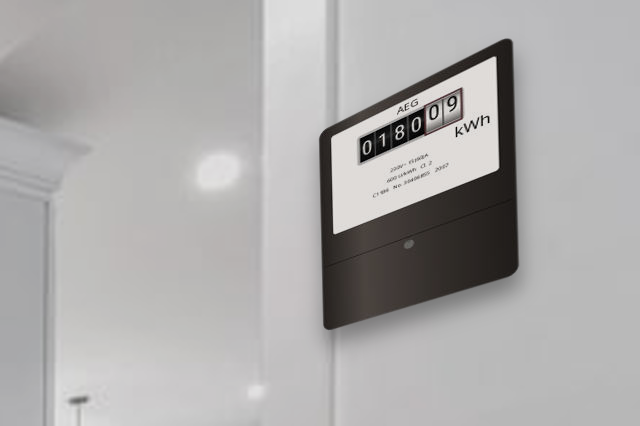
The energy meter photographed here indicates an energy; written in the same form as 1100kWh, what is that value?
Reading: 180.09kWh
